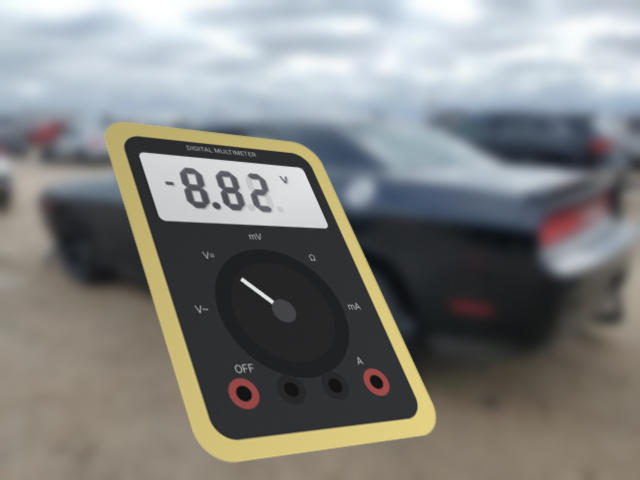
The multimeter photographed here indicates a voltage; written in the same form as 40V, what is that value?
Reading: -8.82V
